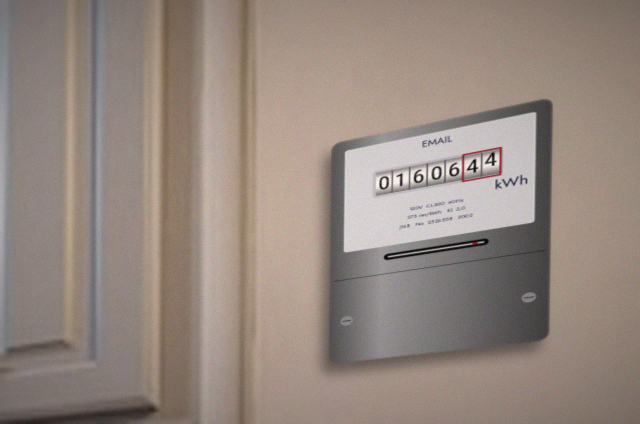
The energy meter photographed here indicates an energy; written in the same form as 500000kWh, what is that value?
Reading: 1606.44kWh
